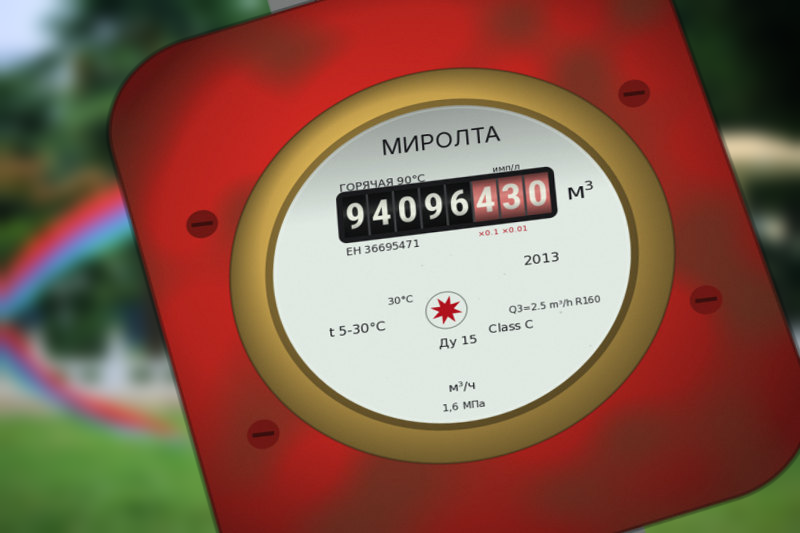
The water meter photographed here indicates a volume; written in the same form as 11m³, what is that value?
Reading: 94096.430m³
